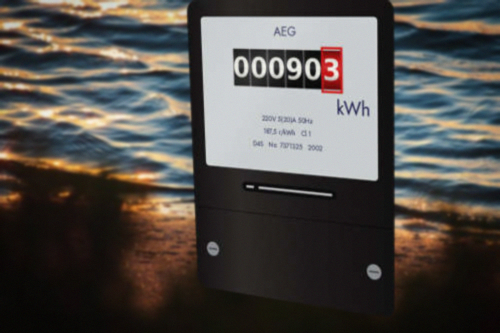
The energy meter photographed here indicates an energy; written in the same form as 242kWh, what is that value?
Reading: 90.3kWh
